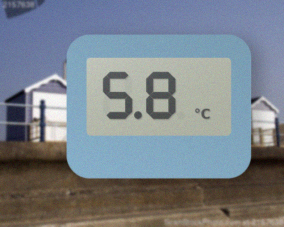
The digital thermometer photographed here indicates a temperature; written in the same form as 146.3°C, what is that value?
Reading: 5.8°C
